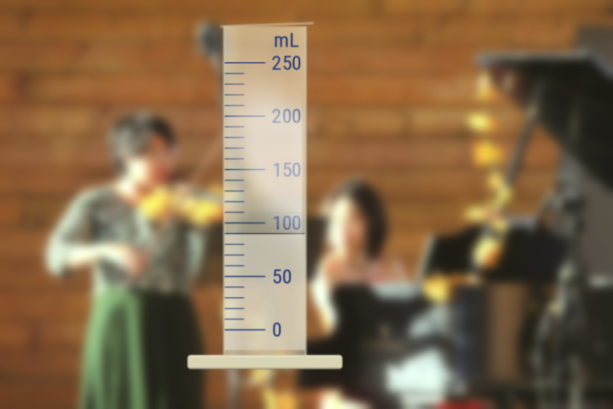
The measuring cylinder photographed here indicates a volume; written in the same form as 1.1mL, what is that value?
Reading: 90mL
